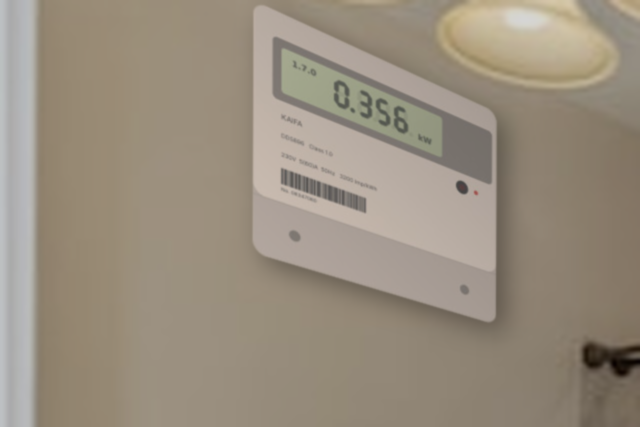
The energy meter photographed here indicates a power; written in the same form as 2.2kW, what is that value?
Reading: 0.356kW
